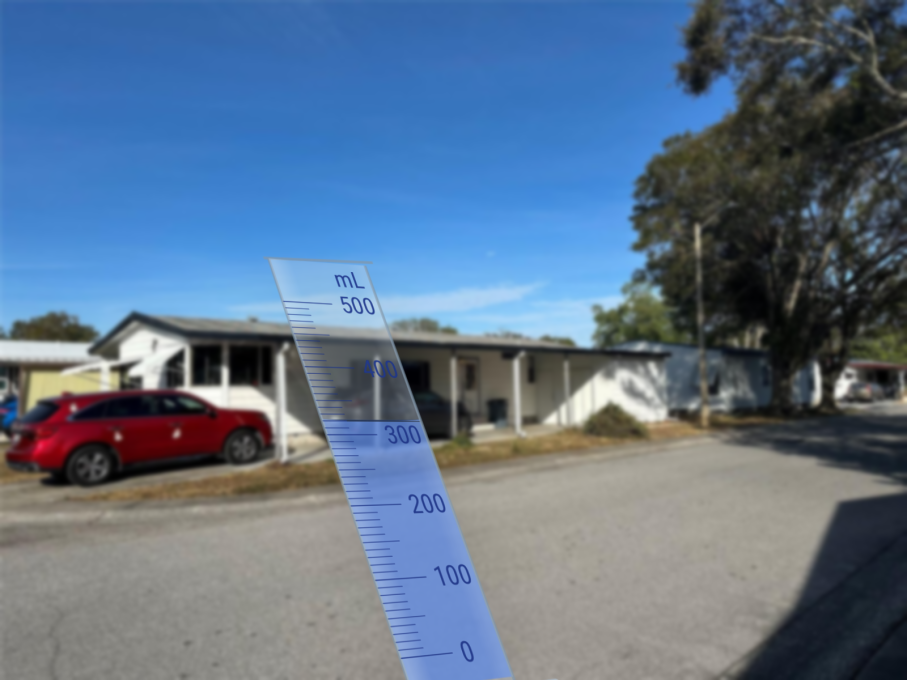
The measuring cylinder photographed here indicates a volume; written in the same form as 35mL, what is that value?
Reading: 320mL
